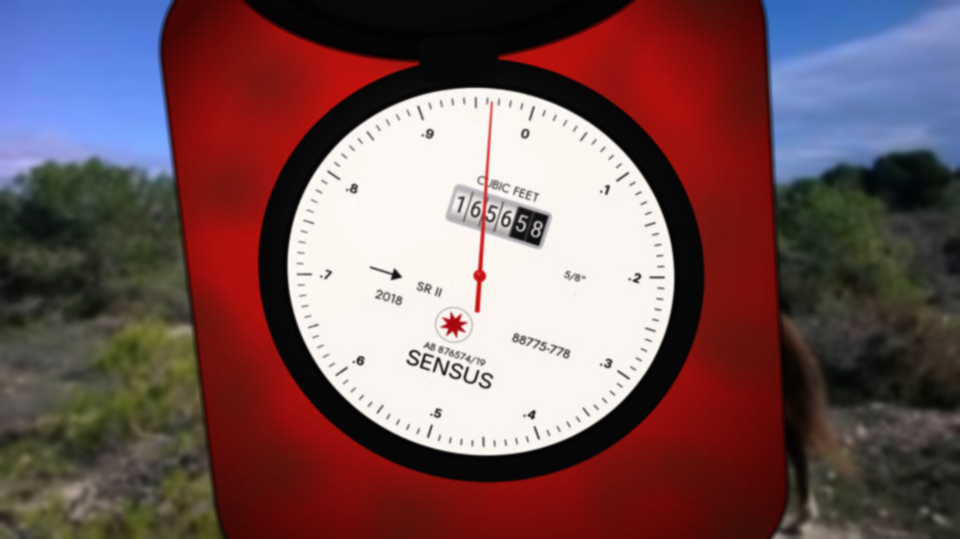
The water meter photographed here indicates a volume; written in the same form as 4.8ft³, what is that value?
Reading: 165657.96ft³
